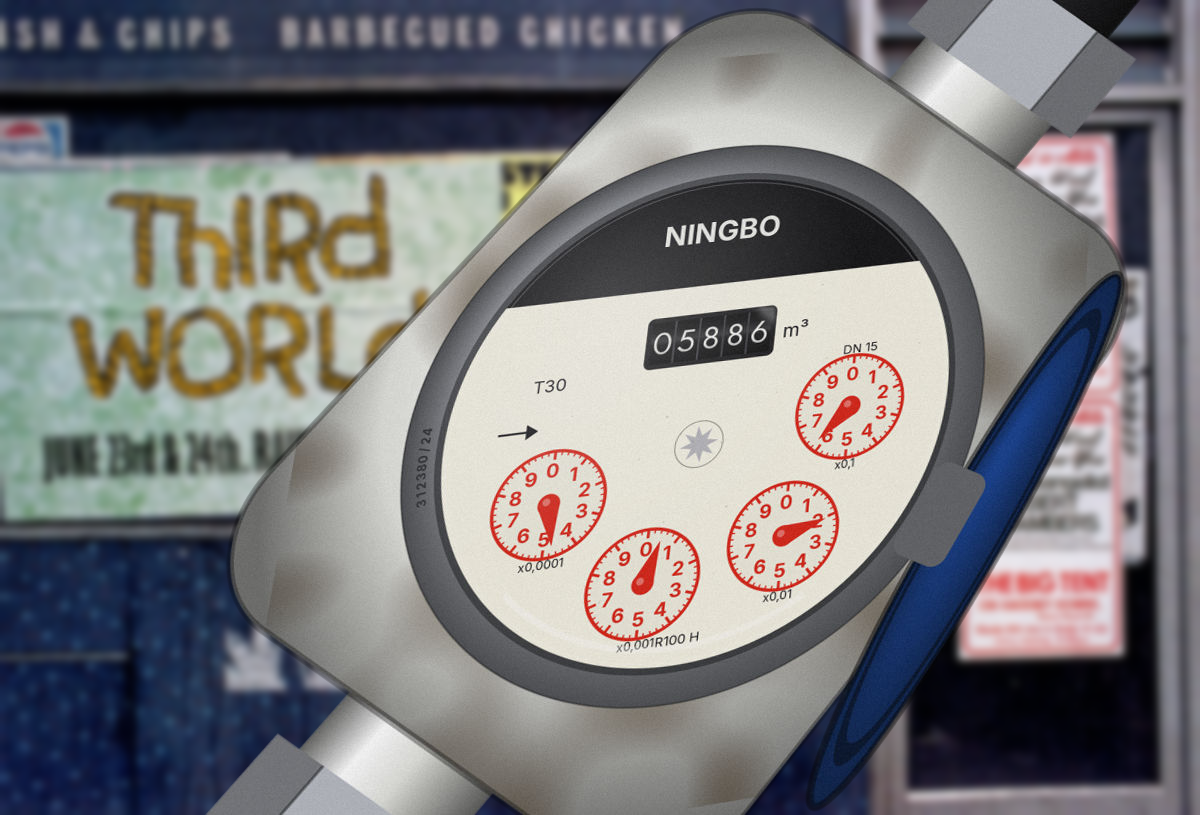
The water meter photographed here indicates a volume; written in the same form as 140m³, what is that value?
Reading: 5886.6204m³
